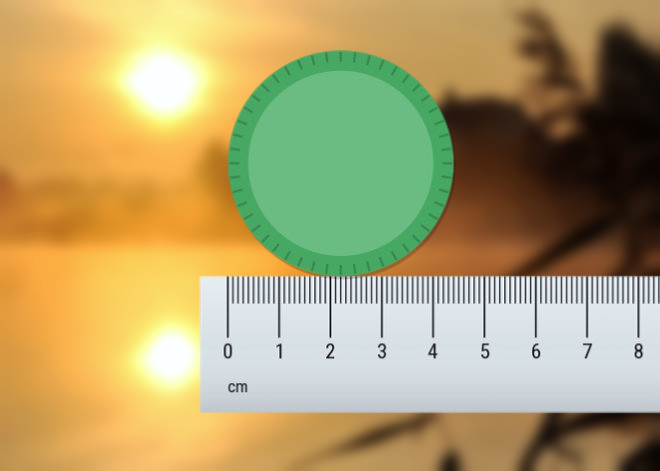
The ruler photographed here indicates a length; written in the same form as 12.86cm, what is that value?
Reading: 4.4cm
